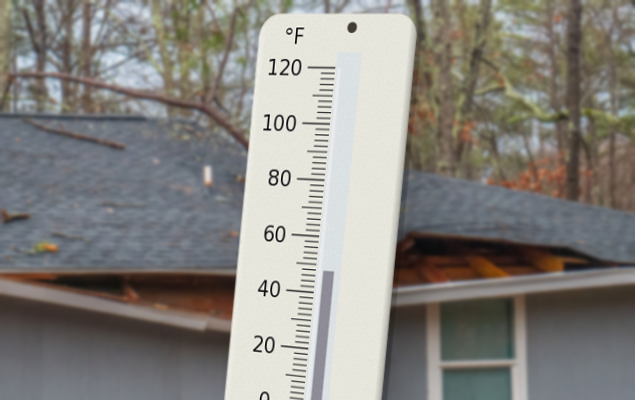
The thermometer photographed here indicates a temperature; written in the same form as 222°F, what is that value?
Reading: 48°F
